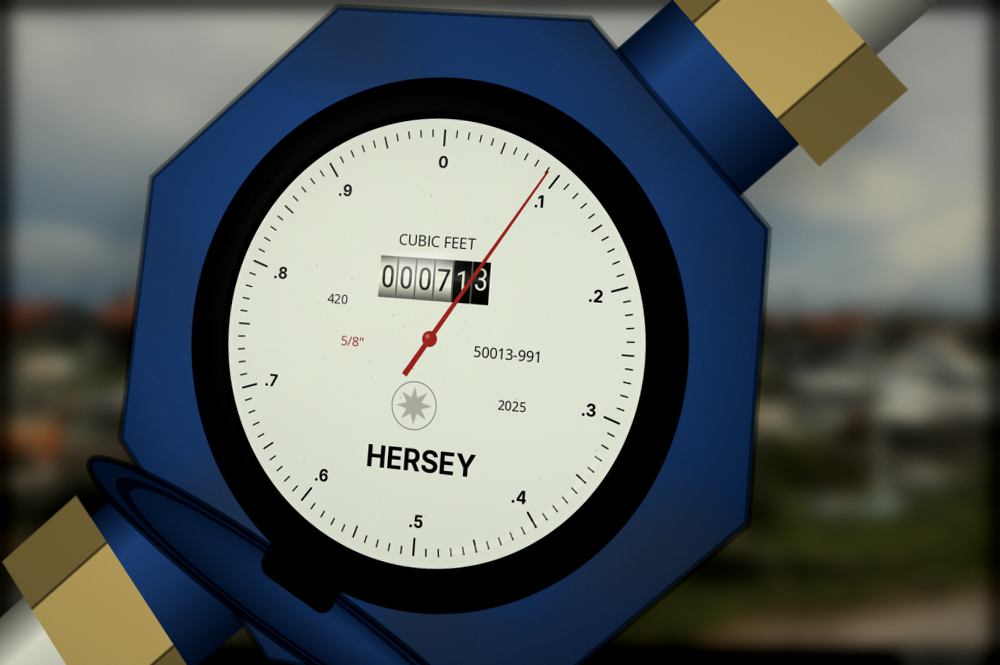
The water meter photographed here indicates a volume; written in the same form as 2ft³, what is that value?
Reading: 713.09ft³
